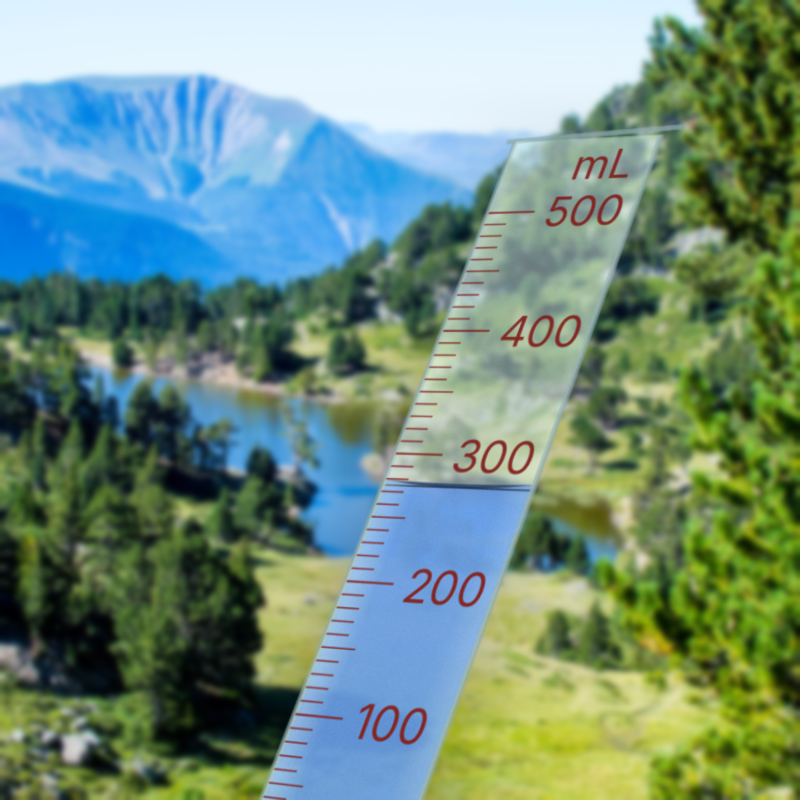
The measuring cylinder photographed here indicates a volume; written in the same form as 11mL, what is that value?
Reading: 275mL
